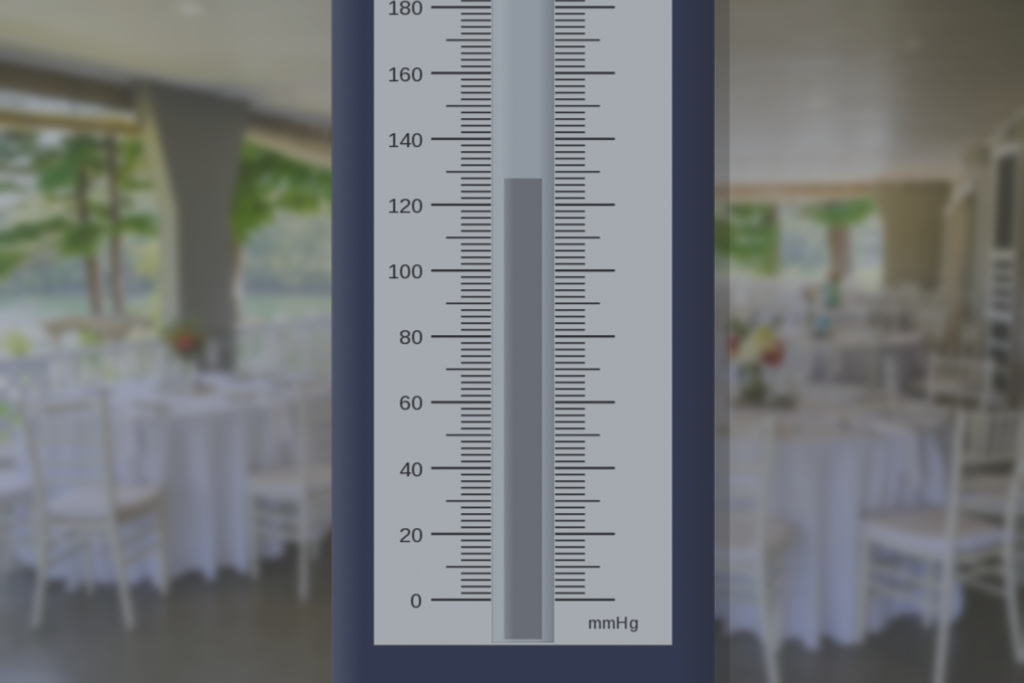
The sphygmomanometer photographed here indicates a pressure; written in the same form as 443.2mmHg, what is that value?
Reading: 128mmHg
